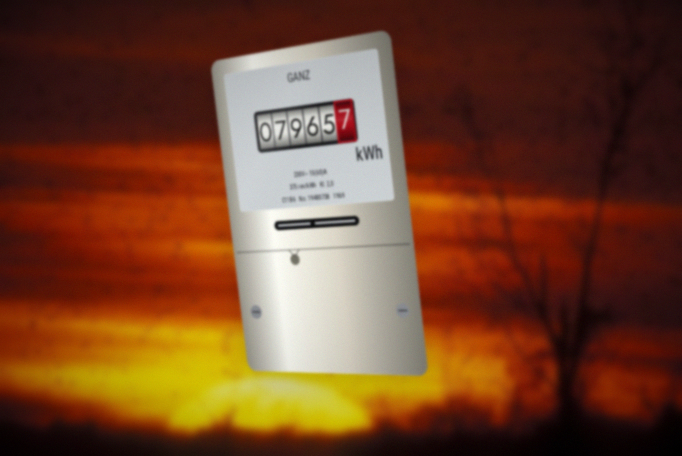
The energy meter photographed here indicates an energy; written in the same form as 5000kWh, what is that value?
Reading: 7965.7kWh
